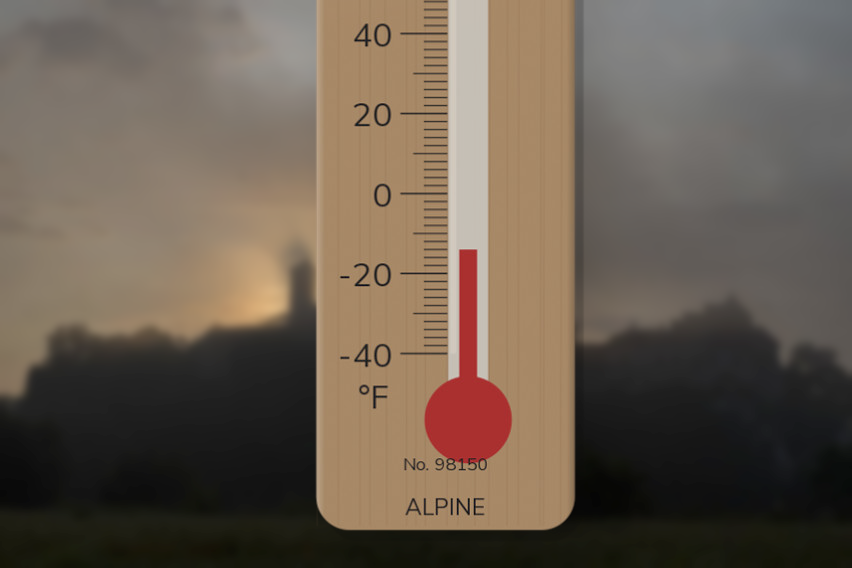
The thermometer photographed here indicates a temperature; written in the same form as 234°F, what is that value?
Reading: -14°F
